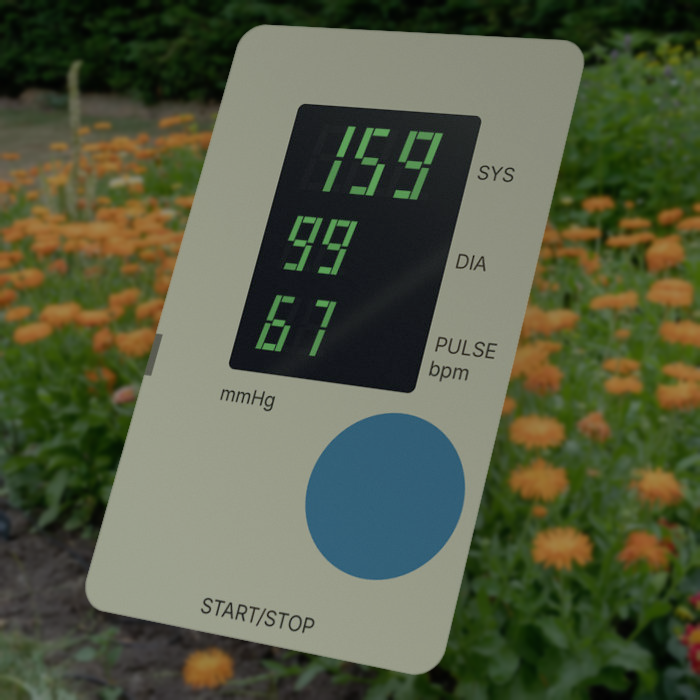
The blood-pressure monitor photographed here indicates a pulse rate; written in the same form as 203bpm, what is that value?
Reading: 67bpm
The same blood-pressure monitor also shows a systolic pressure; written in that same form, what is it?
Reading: 159mmHg
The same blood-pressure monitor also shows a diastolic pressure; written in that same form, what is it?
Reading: 99mmHg
